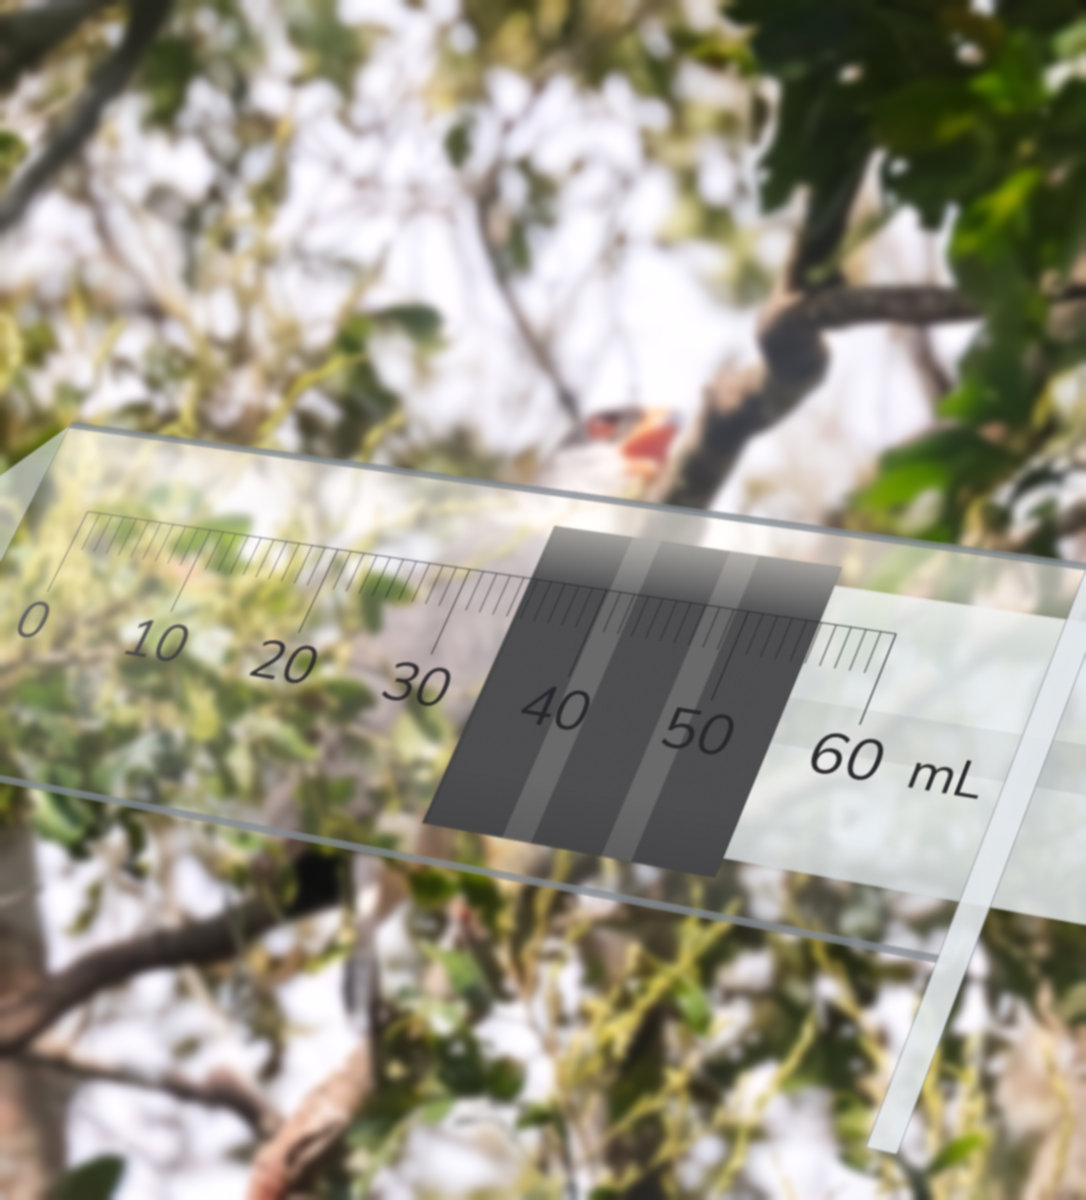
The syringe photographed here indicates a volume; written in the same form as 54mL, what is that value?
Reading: 34.5mL
